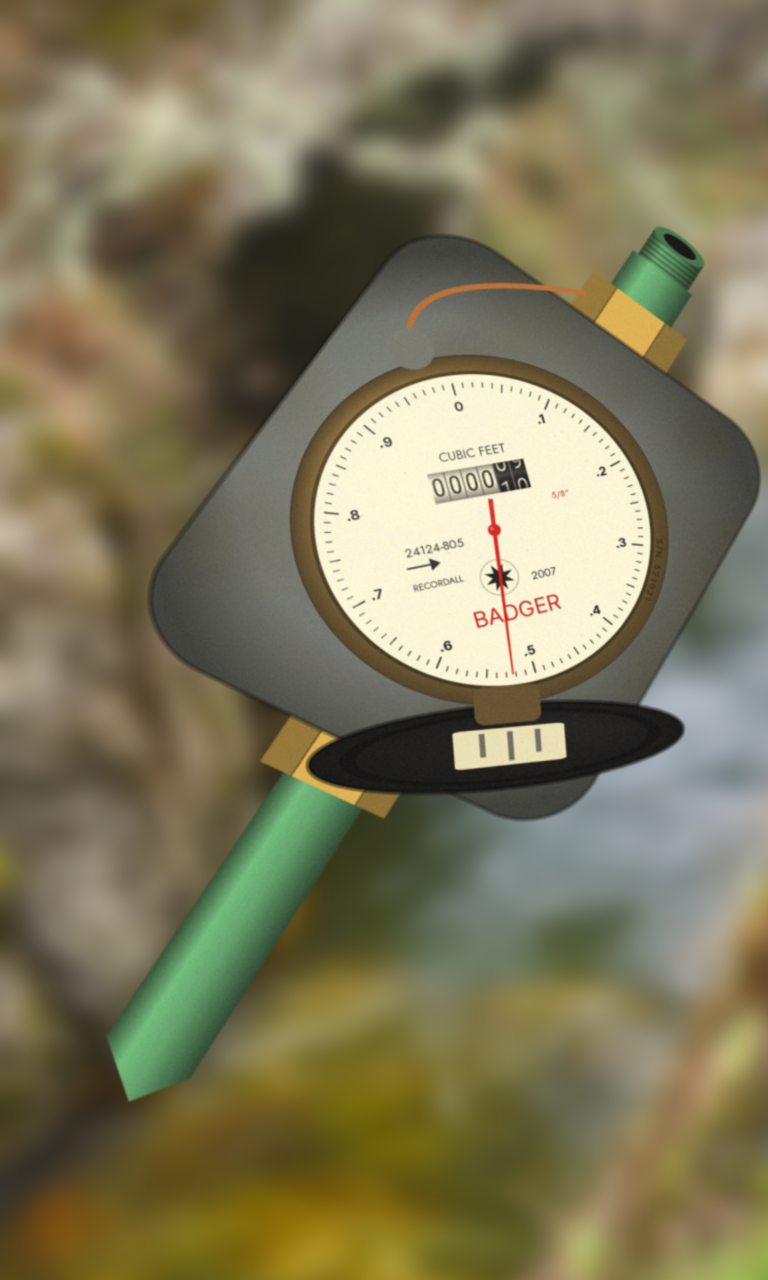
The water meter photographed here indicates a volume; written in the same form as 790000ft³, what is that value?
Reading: 9.52ft³
